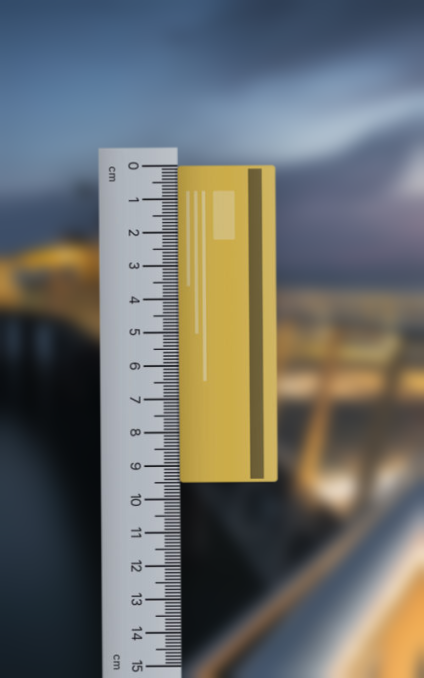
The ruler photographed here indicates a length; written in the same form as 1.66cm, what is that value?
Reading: 9.5cm
